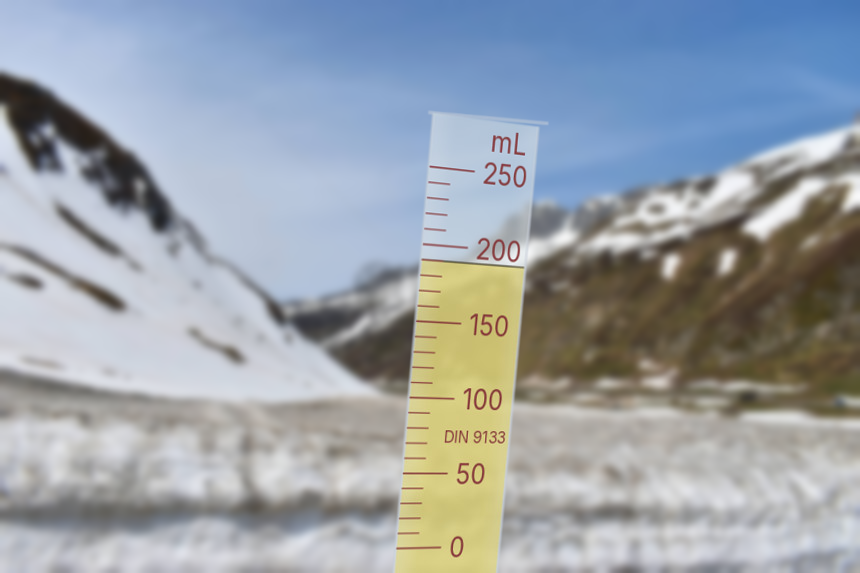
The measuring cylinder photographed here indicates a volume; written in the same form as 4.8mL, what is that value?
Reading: 190mL
